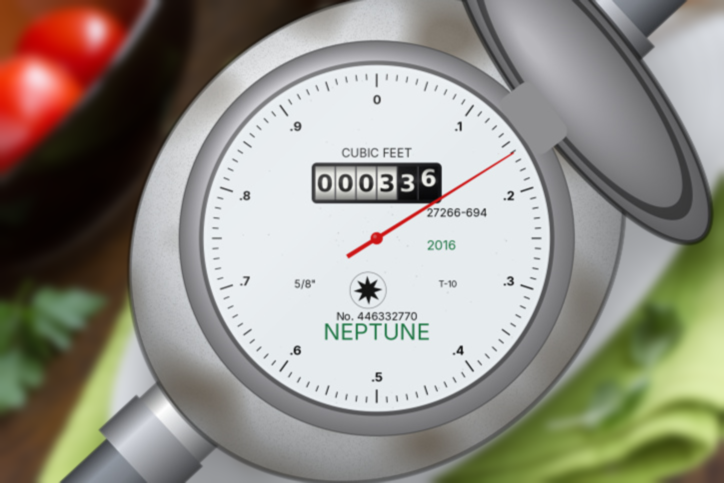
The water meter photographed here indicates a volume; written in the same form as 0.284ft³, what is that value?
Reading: 336.16ft³
